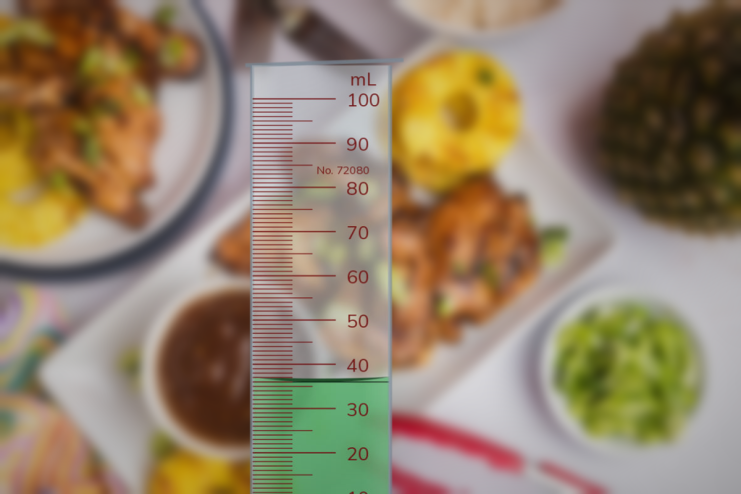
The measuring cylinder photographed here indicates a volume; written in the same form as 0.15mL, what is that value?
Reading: 36mL
